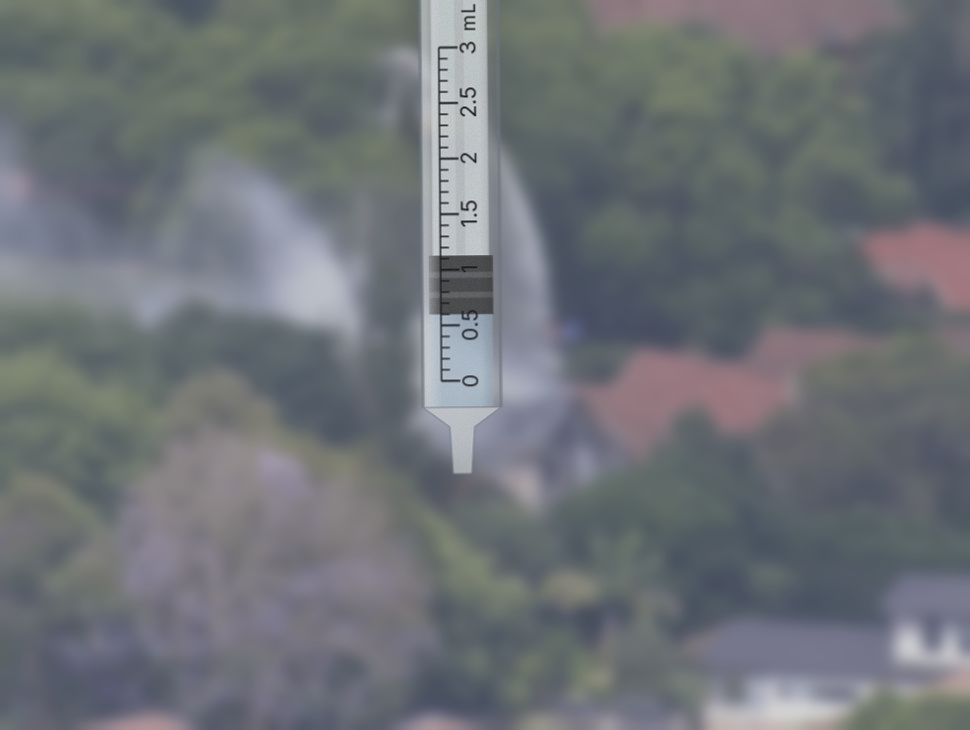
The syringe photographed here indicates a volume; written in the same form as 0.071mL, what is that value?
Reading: 0.6mL
